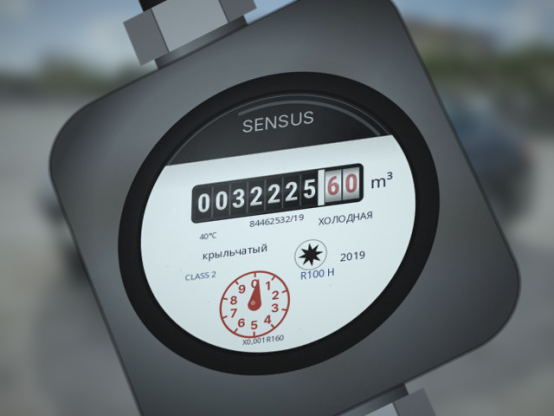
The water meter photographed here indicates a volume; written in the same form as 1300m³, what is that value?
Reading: 32225.600m³
